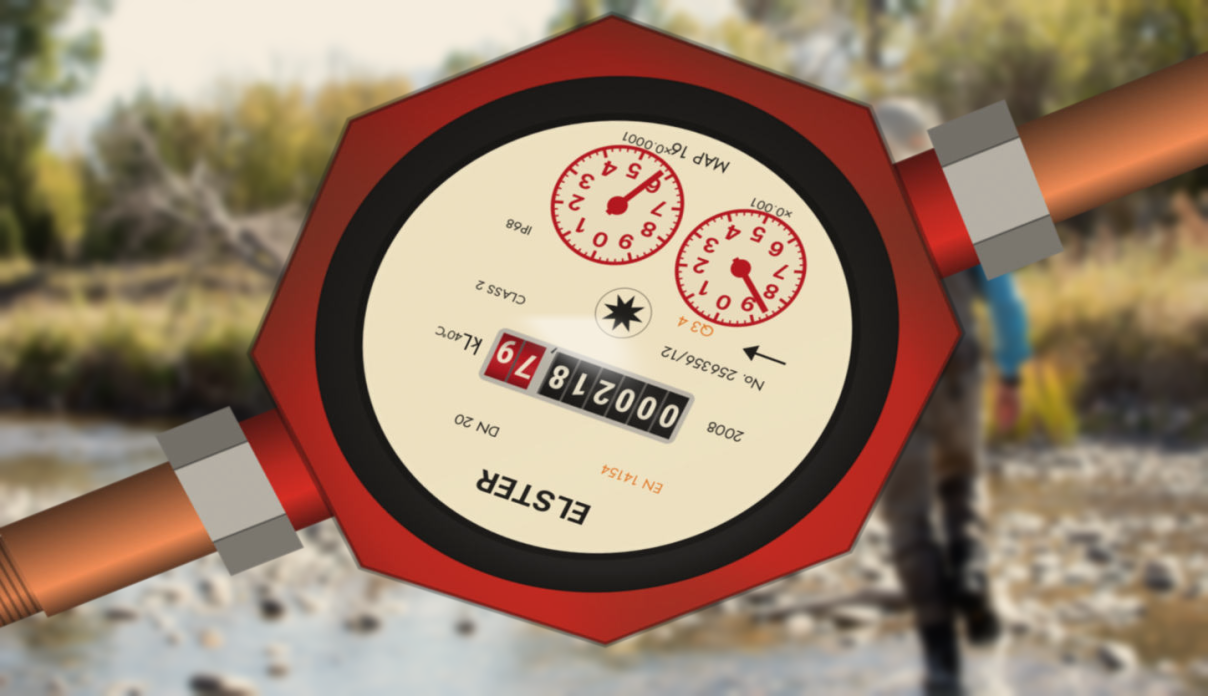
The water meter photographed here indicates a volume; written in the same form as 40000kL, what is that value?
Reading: 218.7885kL
